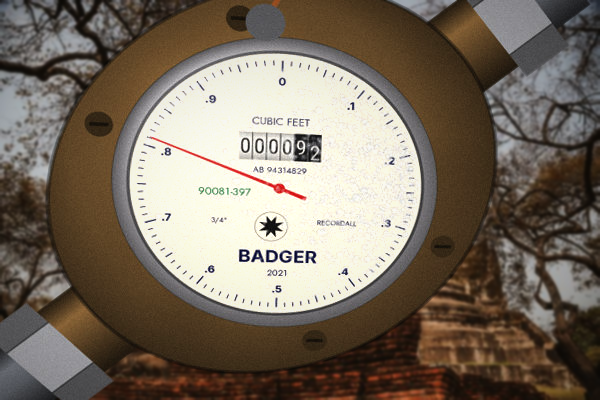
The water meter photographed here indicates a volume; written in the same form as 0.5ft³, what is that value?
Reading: 91.81ft³
